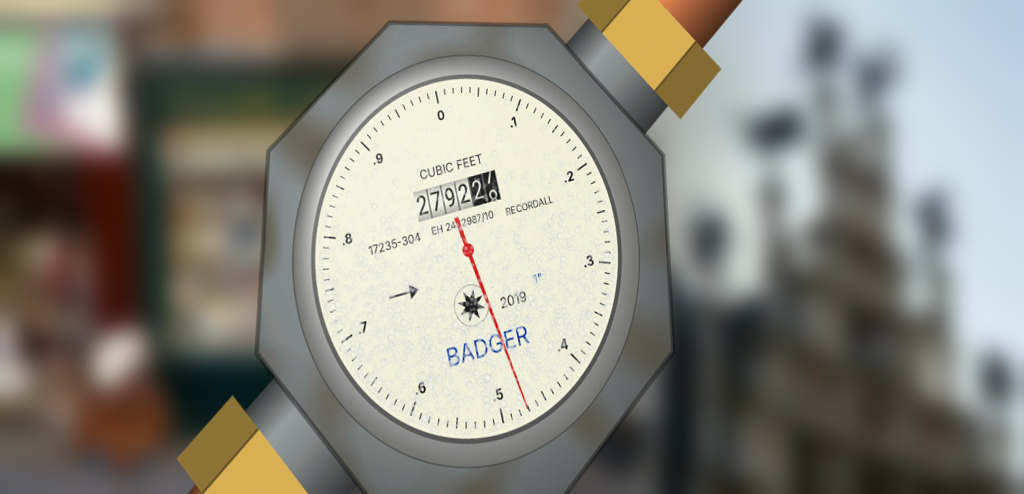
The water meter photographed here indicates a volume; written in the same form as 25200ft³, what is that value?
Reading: 279227.47ft³
